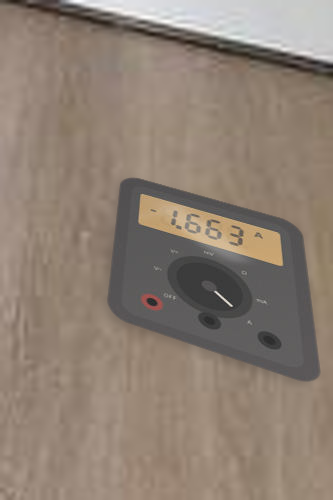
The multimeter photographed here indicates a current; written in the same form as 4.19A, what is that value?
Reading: -1.663A
